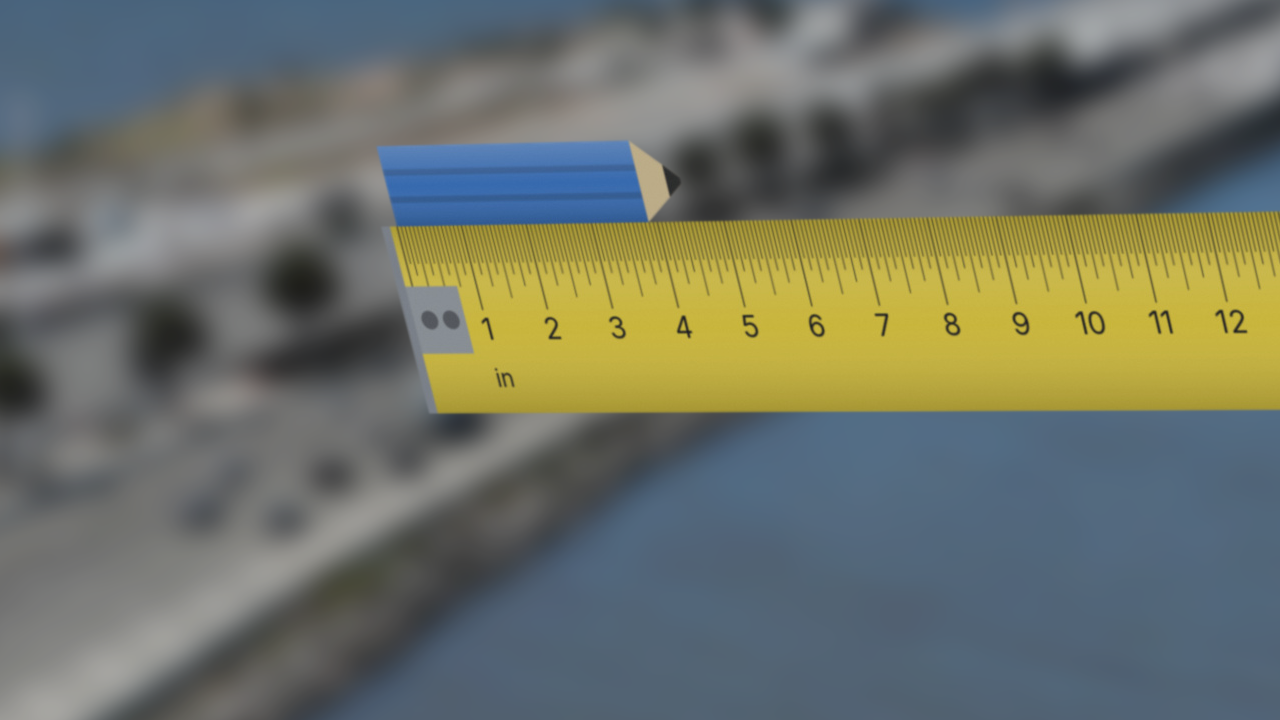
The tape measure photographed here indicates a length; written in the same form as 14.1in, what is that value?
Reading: 4.5in
